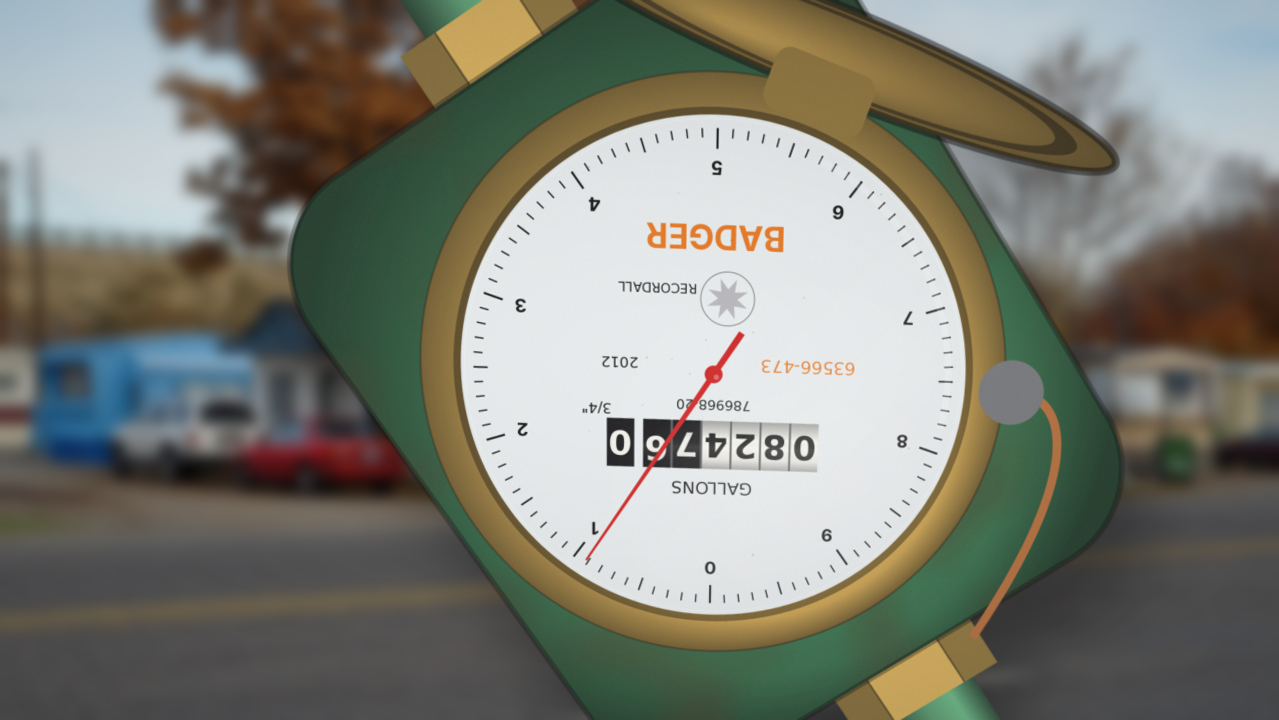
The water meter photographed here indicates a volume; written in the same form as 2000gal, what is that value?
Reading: 824760.9gal
